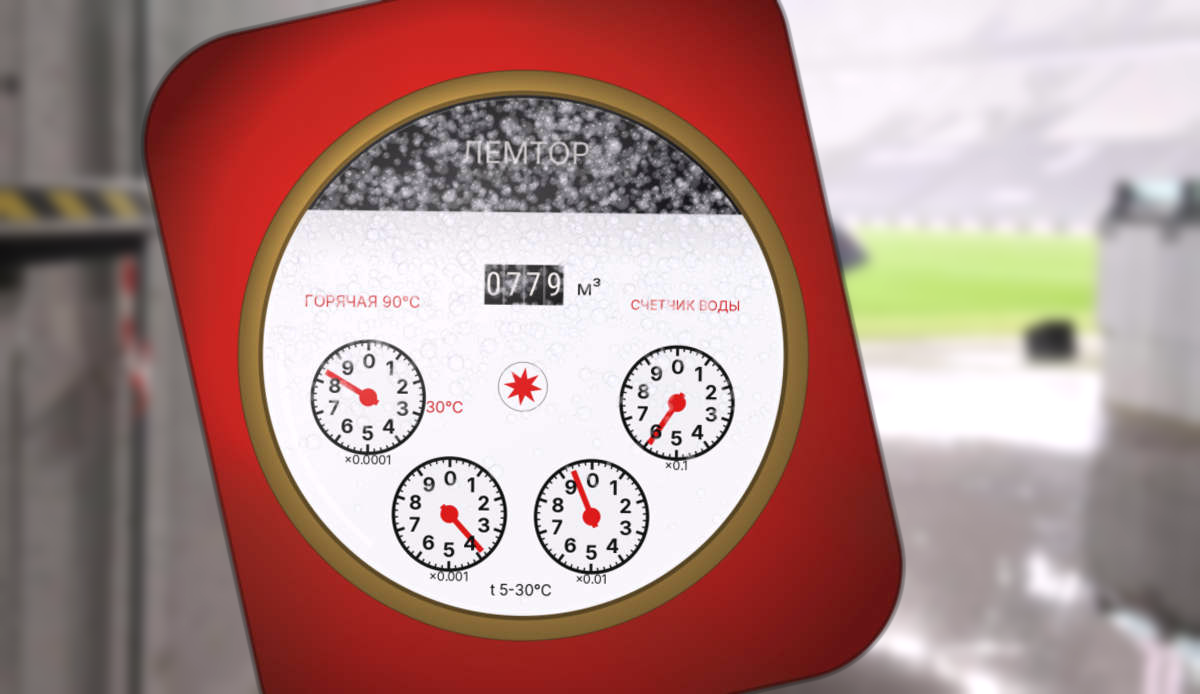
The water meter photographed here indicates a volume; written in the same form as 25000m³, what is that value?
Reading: 779.5938m³
